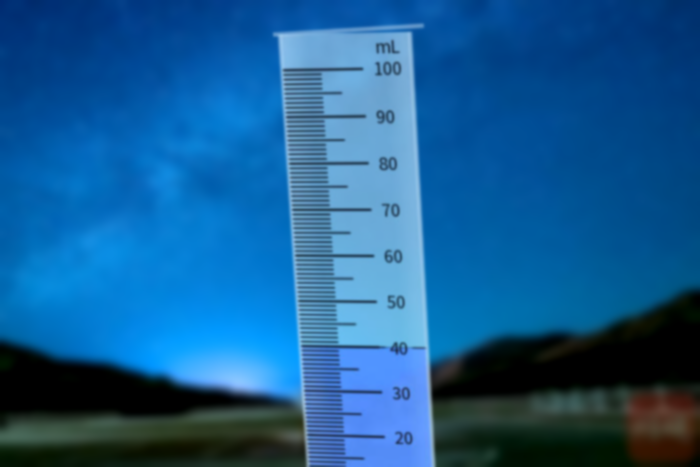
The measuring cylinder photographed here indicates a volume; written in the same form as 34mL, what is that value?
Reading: 40mL
